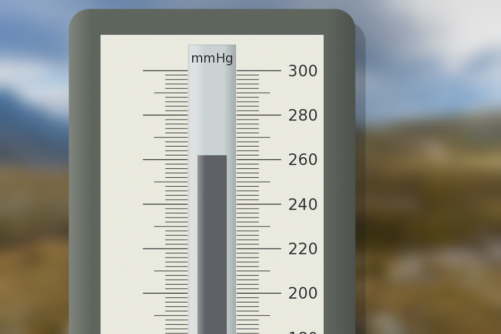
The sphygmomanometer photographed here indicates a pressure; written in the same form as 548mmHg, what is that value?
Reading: 262mmHg
